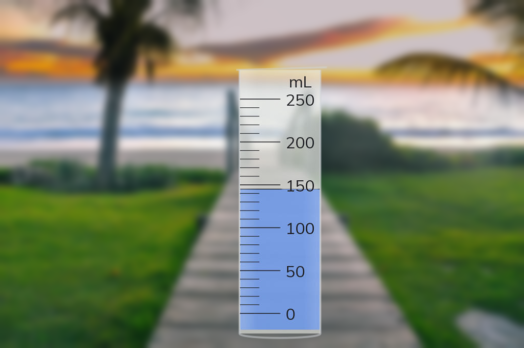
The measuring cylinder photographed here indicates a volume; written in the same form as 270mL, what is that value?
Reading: 145mL
